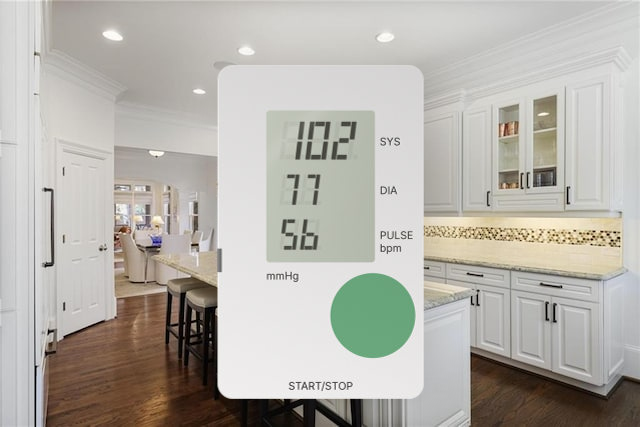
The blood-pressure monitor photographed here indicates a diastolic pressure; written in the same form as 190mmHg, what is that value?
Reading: 77mmHg
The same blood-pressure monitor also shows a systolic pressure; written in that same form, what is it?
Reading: 102mmHg
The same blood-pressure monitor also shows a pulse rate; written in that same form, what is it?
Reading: 56bpm
